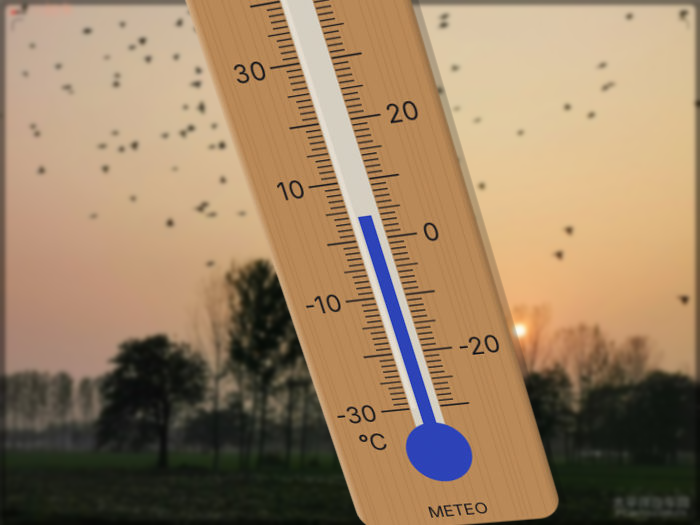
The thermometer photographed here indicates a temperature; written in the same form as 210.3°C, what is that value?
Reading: 4°C
